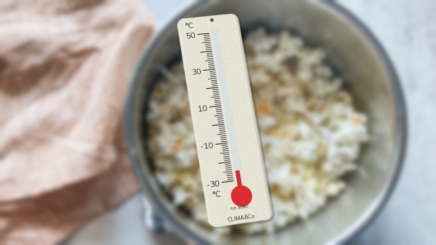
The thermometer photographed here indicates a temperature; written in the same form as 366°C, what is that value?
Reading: -25°C
